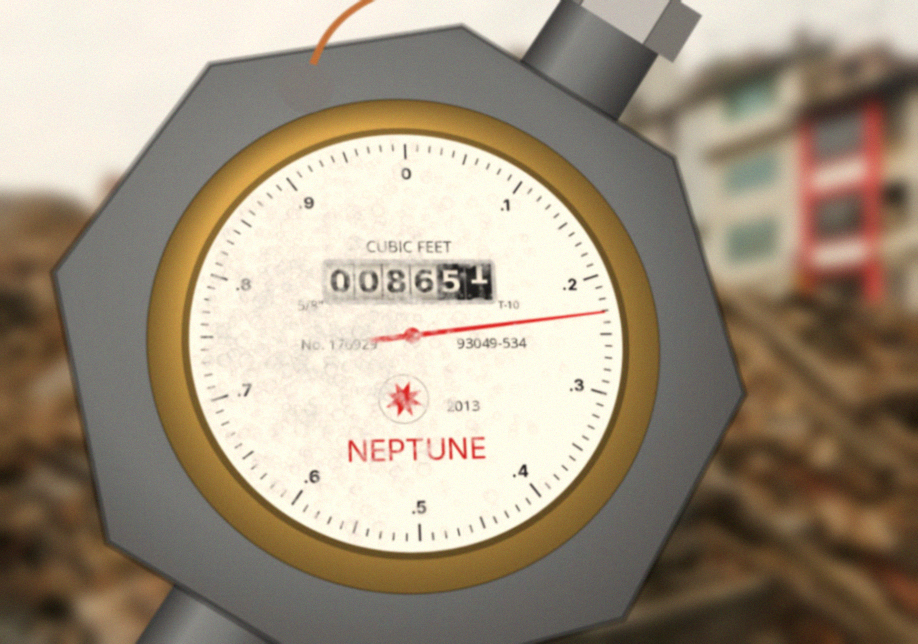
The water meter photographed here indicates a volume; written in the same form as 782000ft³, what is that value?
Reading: 8651.23ft³
